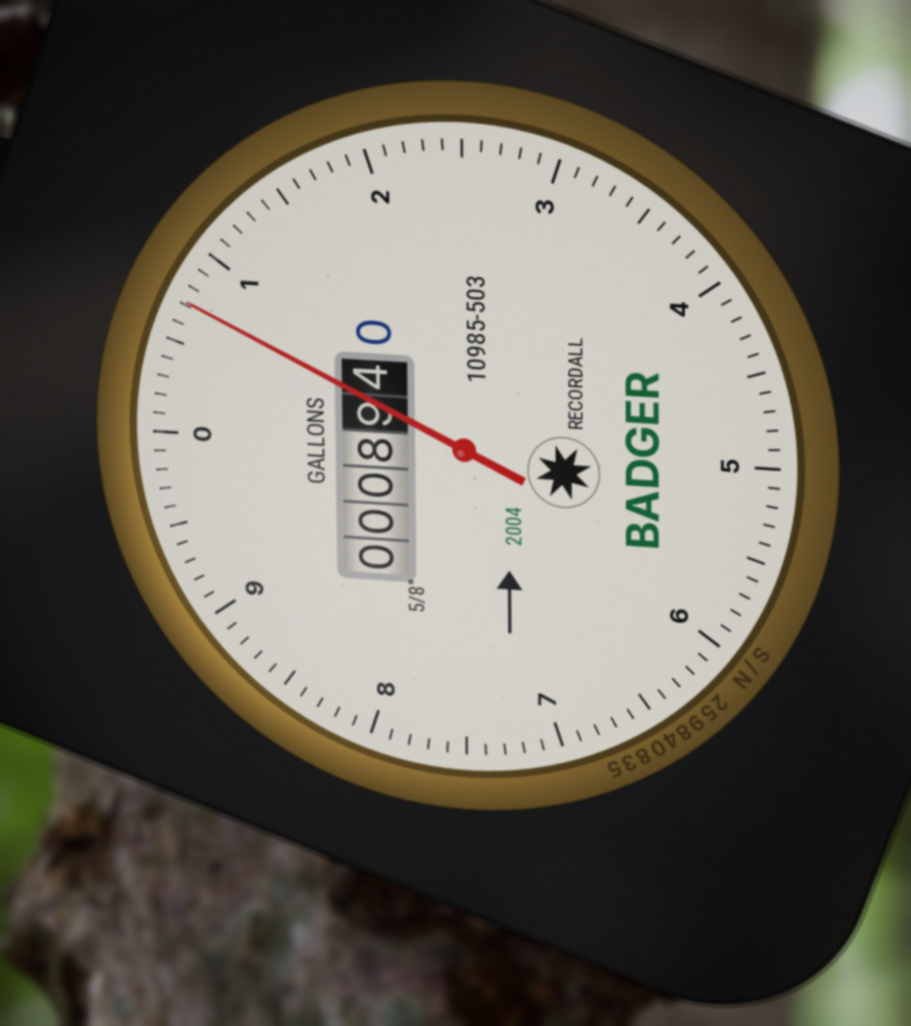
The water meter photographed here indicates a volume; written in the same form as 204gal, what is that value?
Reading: 8940.7gal
